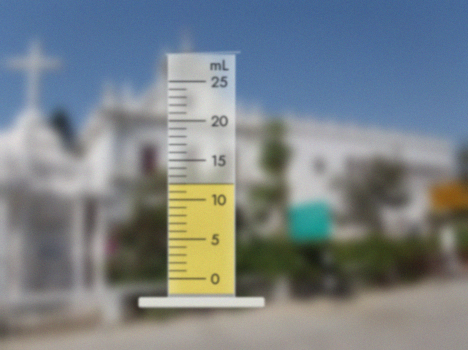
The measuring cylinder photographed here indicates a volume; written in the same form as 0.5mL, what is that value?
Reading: 12mL
